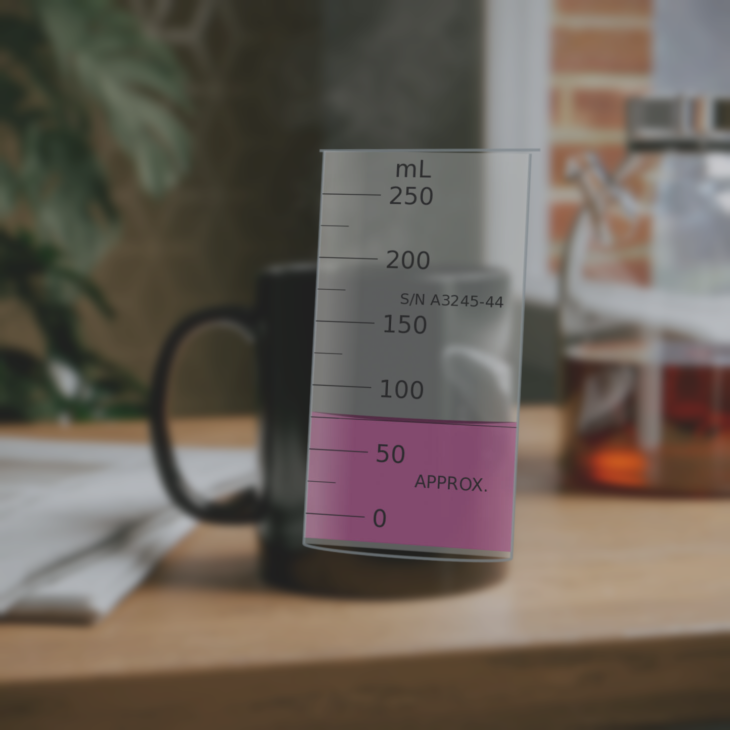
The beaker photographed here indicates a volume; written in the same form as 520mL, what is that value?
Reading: 75mL
